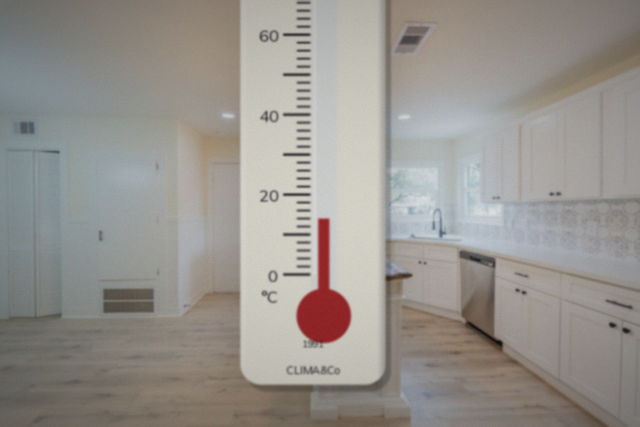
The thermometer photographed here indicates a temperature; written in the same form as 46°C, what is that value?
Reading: 14°C
